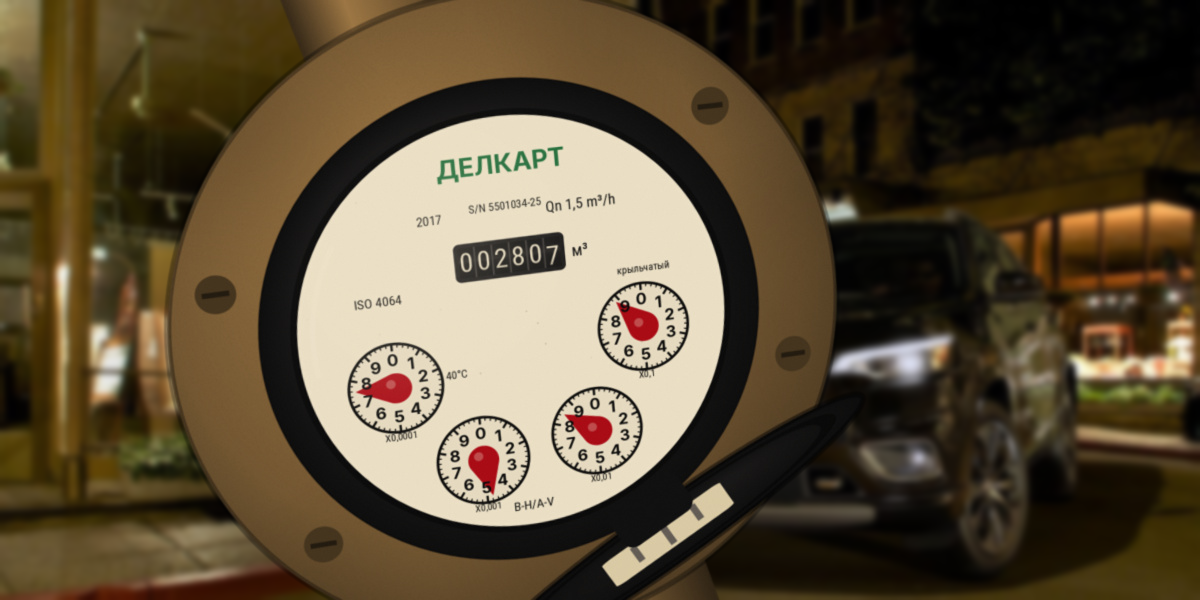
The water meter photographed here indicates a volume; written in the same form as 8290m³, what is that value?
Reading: 2806.8847m³
